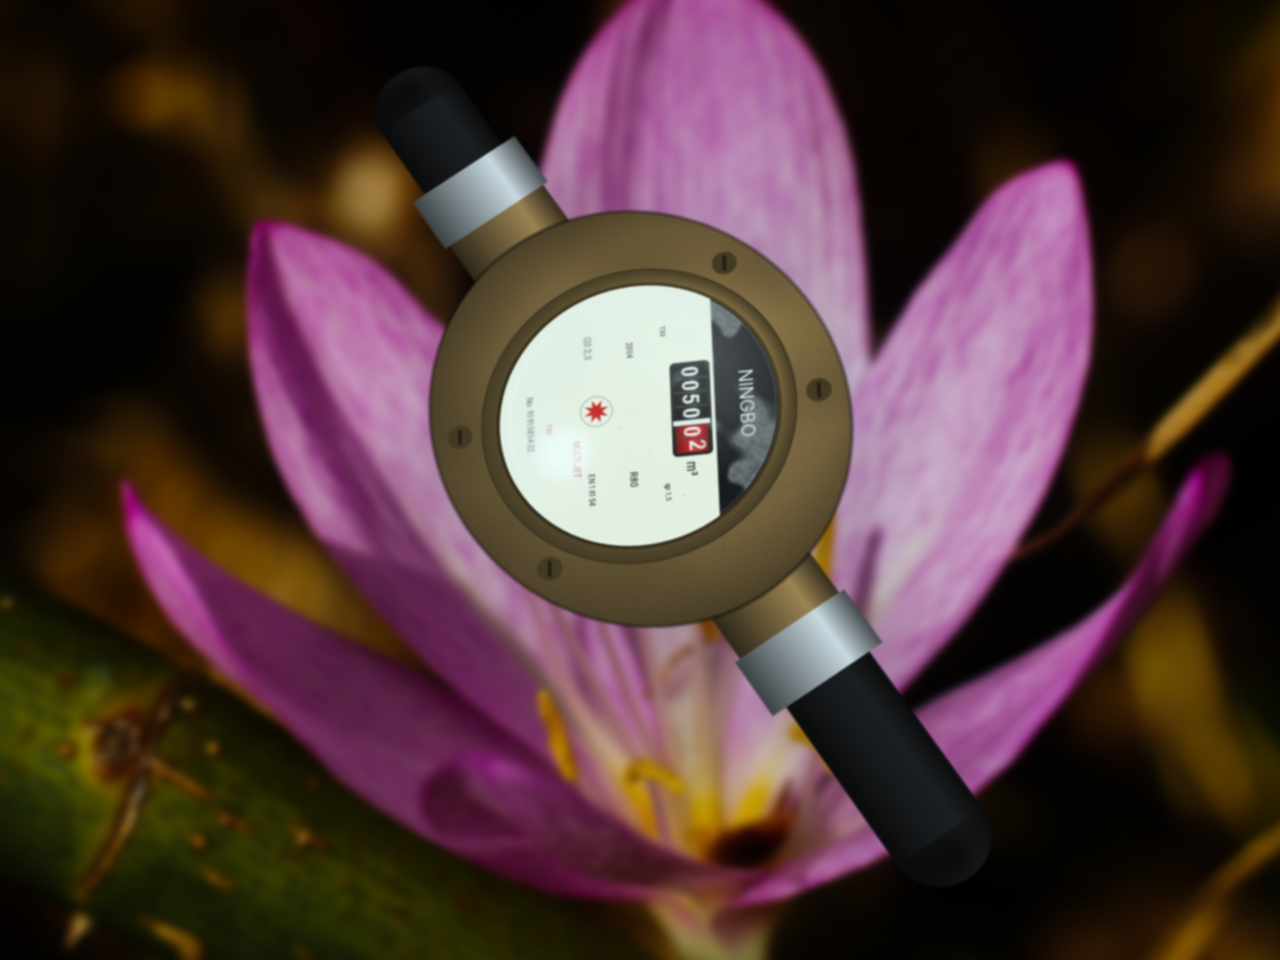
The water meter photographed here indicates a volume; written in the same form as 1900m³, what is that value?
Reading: 50.02m³
